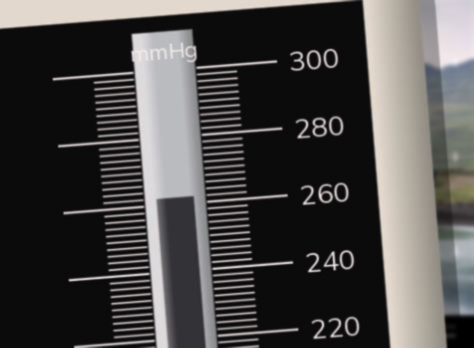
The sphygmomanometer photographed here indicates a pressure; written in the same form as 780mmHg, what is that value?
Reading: 262mmHg
